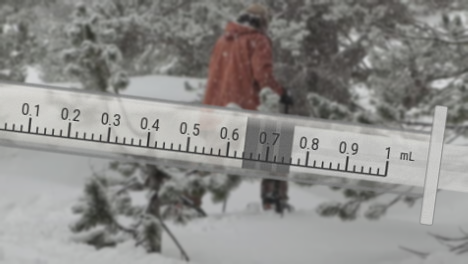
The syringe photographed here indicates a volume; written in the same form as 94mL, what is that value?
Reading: 0.64mL
